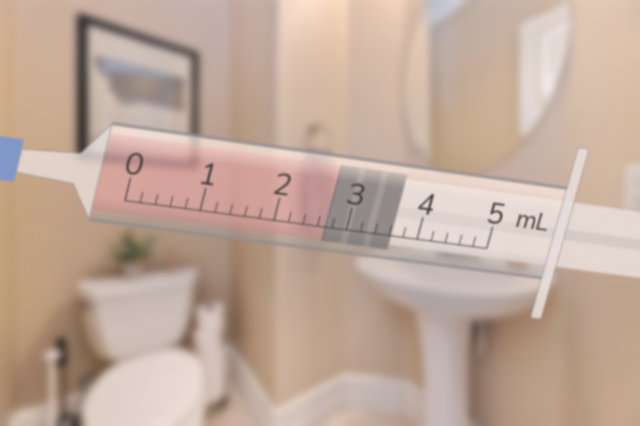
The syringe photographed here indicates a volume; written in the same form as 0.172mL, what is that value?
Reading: 2.7mL
